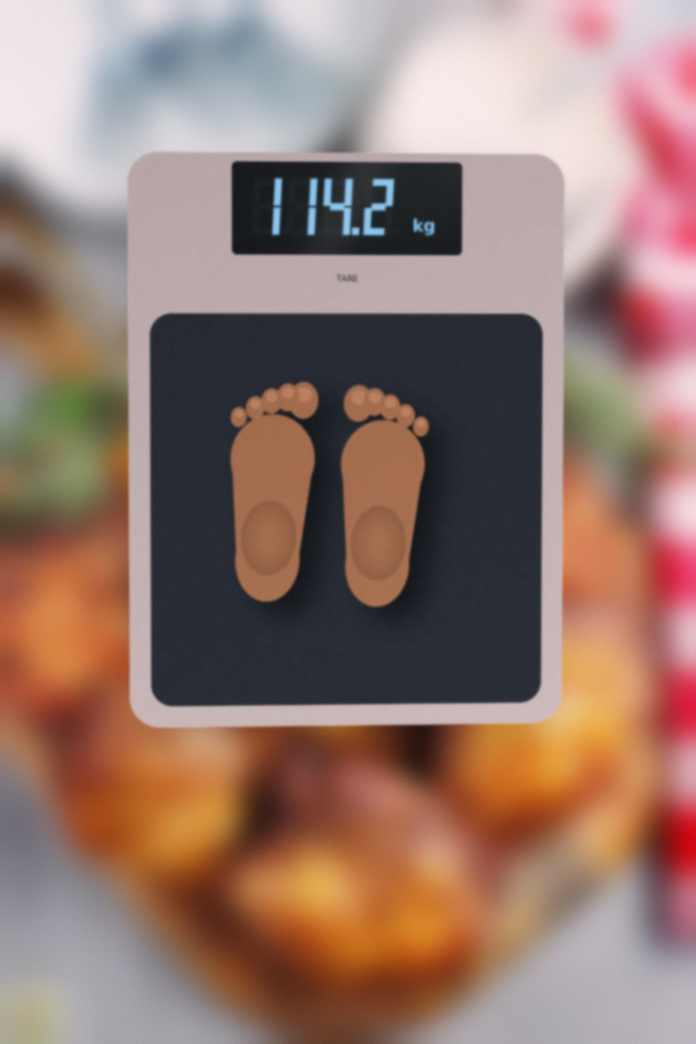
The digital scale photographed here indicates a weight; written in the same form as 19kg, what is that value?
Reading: 114.2kg
